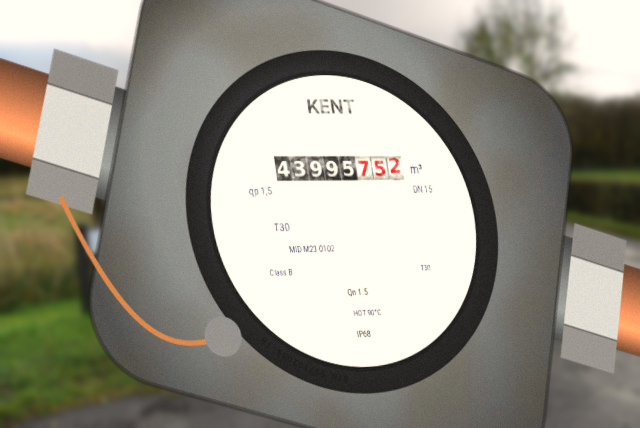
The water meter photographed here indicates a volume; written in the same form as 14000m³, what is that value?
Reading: 43995.752m³
